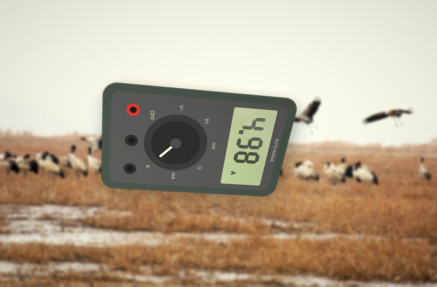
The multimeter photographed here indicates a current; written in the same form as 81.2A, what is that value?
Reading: 4.98A
